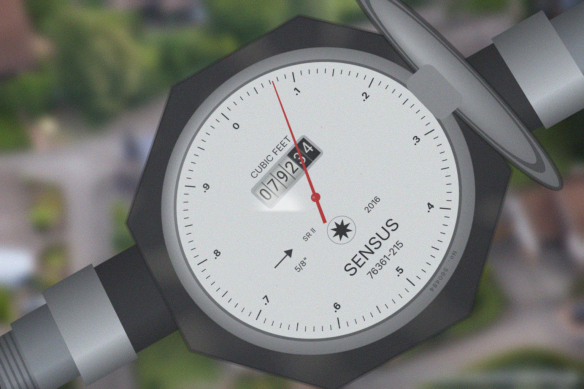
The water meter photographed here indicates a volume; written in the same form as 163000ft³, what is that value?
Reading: 79234.07ft³
